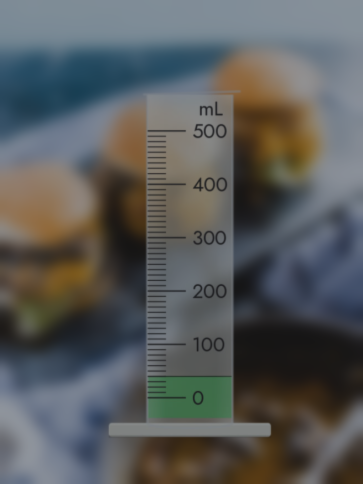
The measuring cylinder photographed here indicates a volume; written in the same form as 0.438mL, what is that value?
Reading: 40mL
